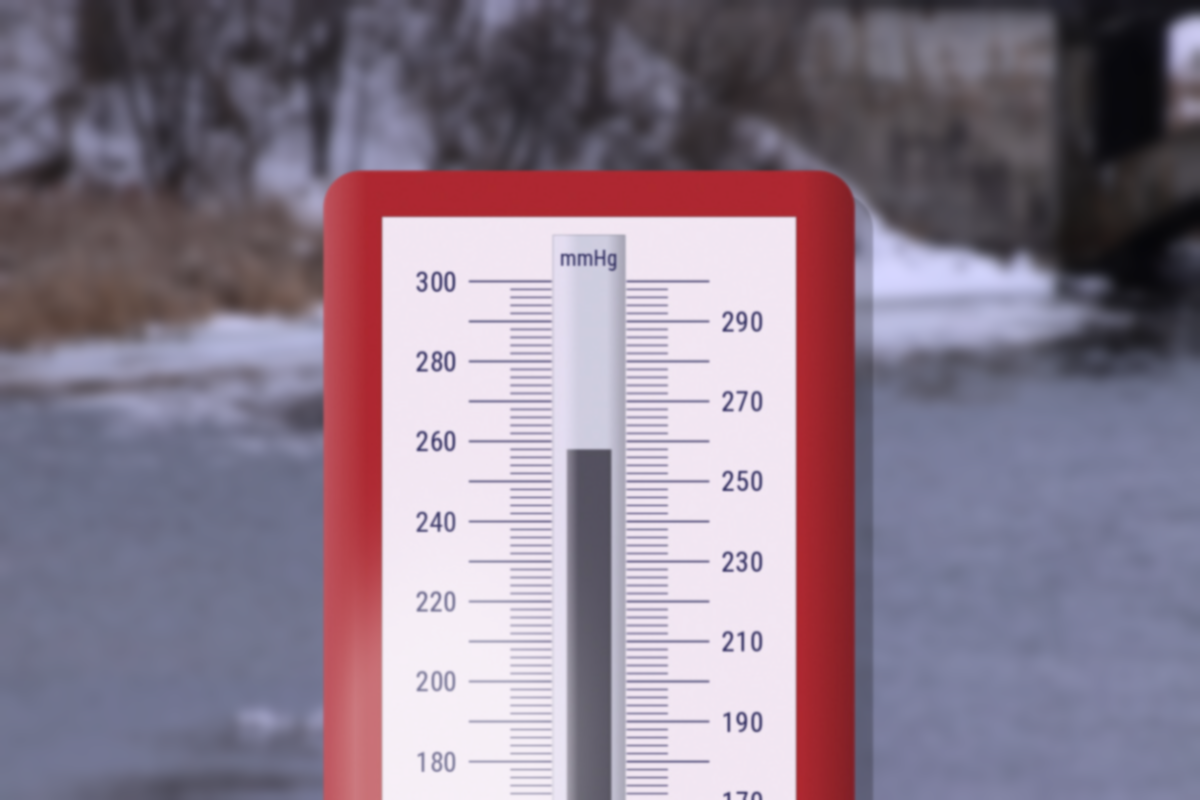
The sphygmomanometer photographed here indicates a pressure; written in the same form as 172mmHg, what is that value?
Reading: 258mmHg
